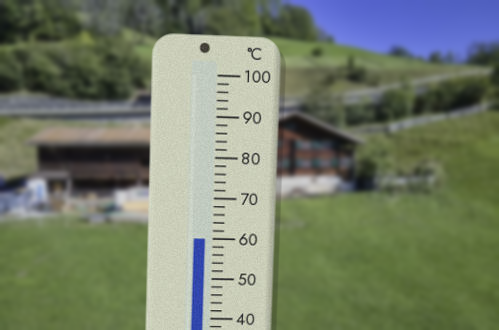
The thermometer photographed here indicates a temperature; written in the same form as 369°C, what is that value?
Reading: 60°C
